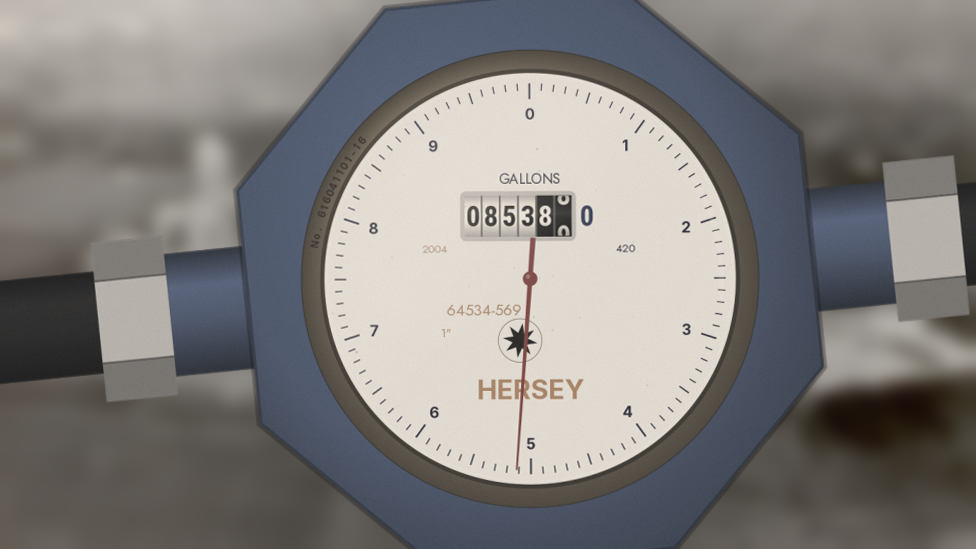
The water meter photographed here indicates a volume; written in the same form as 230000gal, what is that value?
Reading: 853885.1gal
